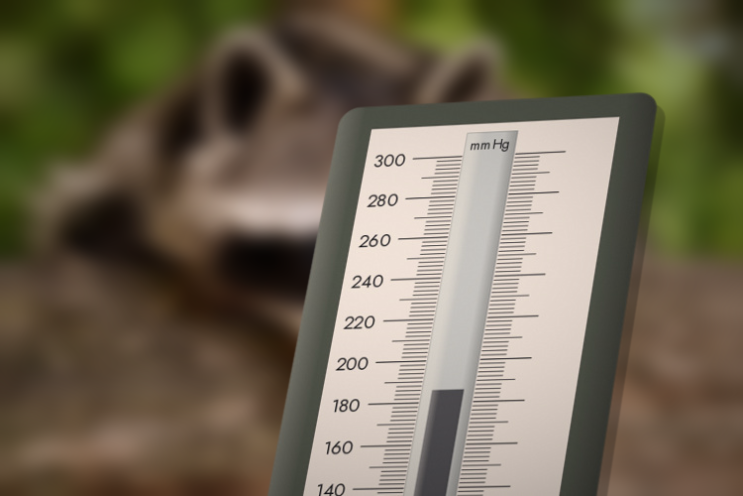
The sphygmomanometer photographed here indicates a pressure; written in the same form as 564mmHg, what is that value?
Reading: 186mmHg
